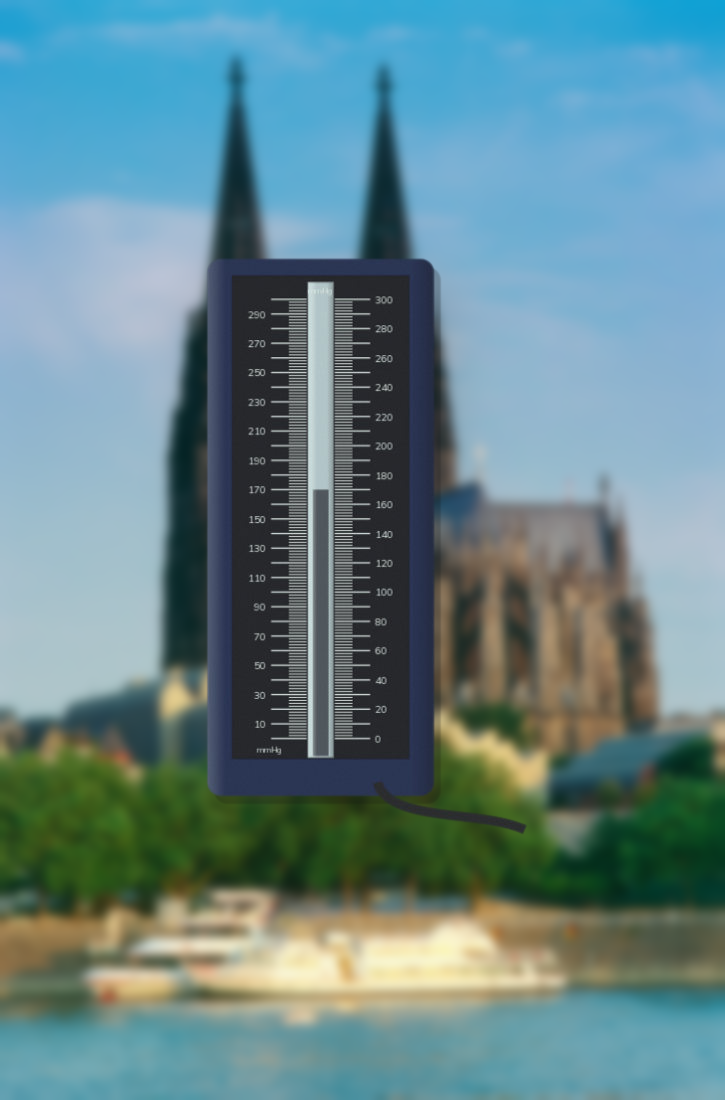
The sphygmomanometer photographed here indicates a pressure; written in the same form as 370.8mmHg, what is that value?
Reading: 170mmHg
